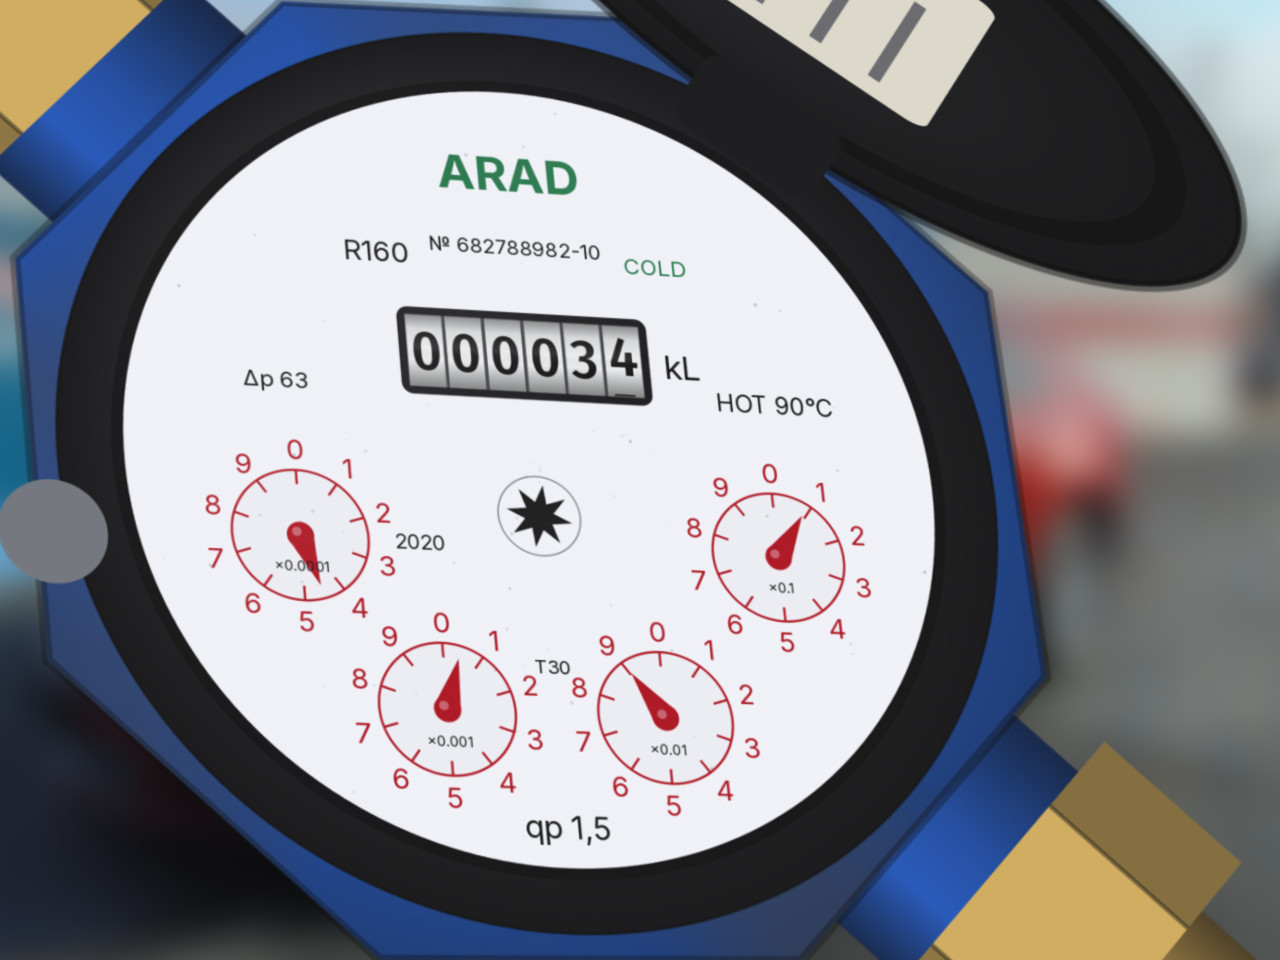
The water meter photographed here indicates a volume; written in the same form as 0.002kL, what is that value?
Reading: 34.0904kL
